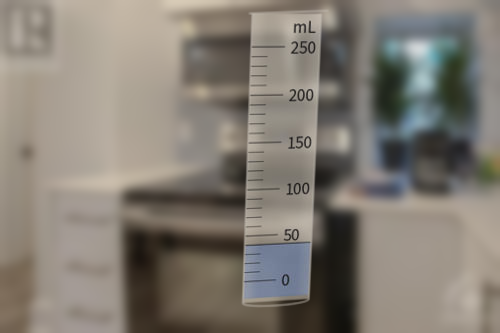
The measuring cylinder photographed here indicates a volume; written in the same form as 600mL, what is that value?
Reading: 40mL
